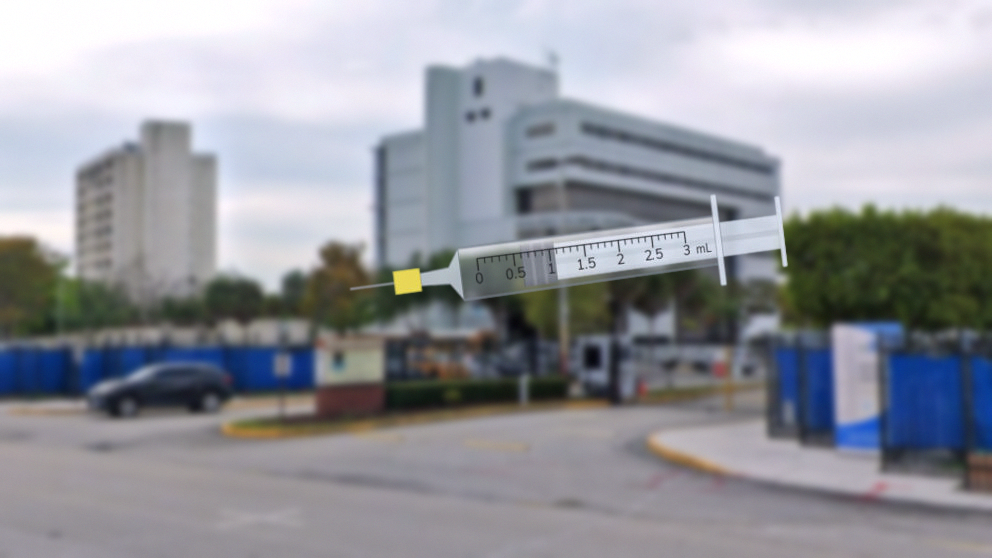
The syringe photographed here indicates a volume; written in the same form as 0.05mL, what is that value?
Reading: 0.6mL
